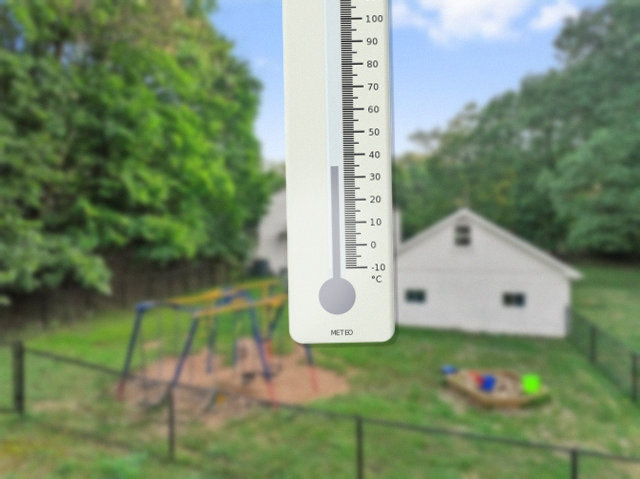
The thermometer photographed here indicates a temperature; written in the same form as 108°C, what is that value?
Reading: 35°C
